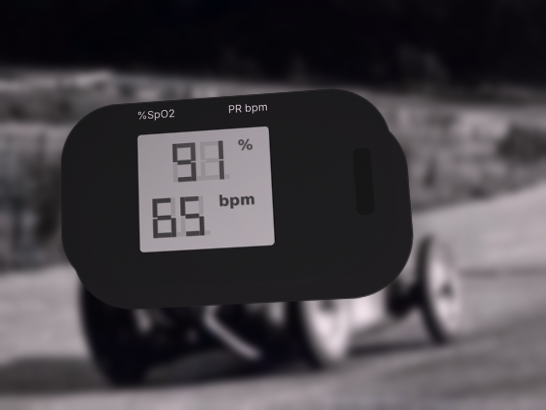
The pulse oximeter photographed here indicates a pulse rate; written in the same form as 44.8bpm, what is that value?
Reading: 65bpm
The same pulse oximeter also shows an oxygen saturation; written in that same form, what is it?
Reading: 91%
